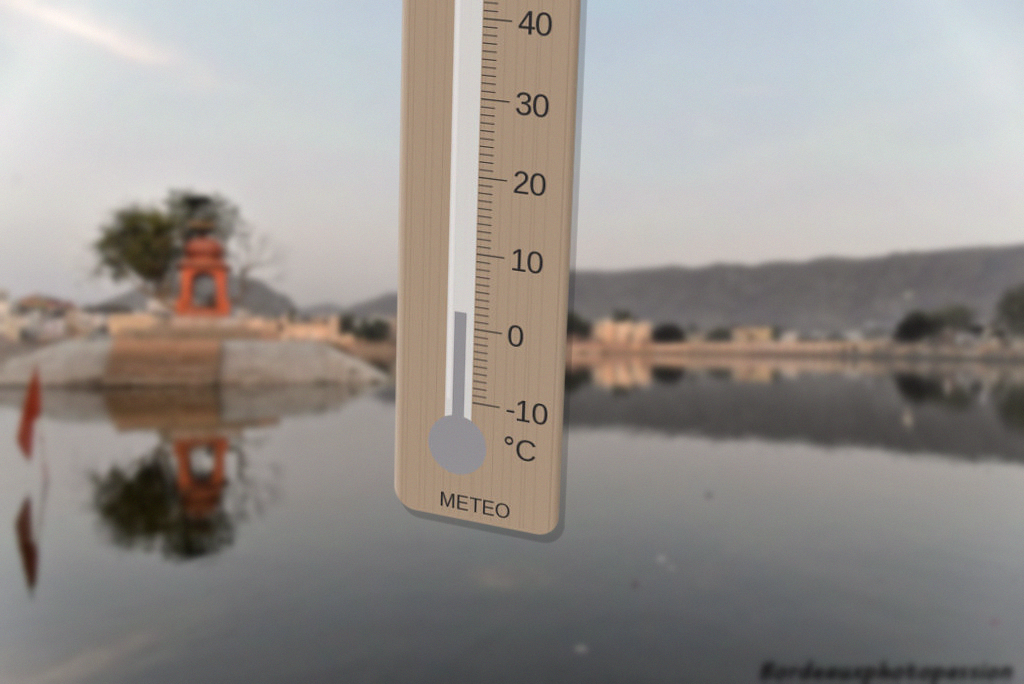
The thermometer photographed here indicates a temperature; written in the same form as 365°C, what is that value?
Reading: 2°C
